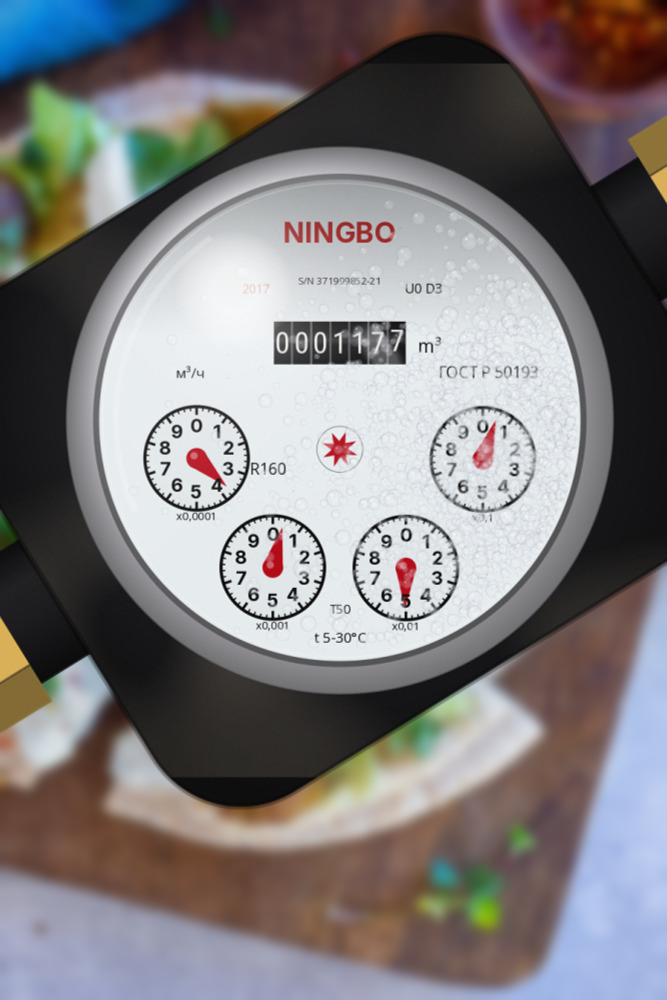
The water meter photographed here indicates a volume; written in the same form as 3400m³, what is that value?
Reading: 1177.0503m³
